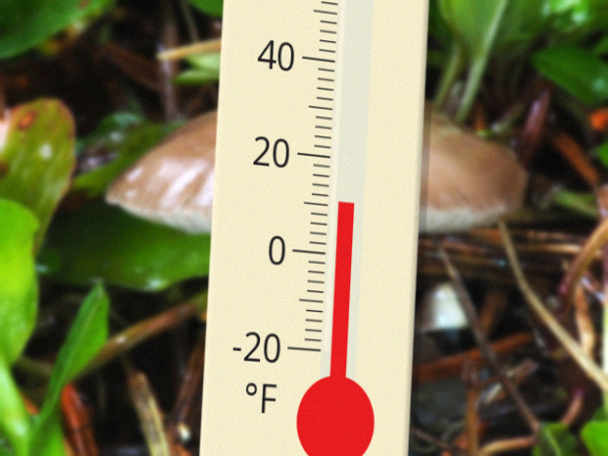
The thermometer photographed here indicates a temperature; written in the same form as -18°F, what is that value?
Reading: 11°F
